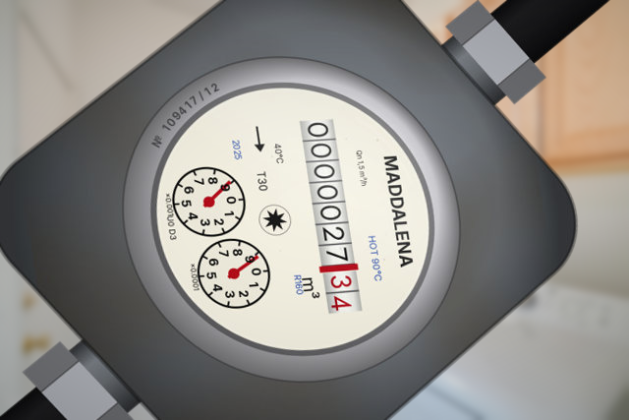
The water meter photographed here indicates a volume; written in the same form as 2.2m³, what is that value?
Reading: 27.3389m³
